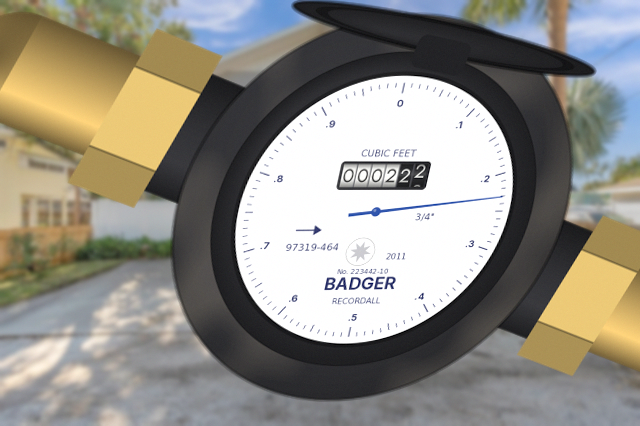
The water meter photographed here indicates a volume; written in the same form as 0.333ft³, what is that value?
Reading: 222.23ft³
